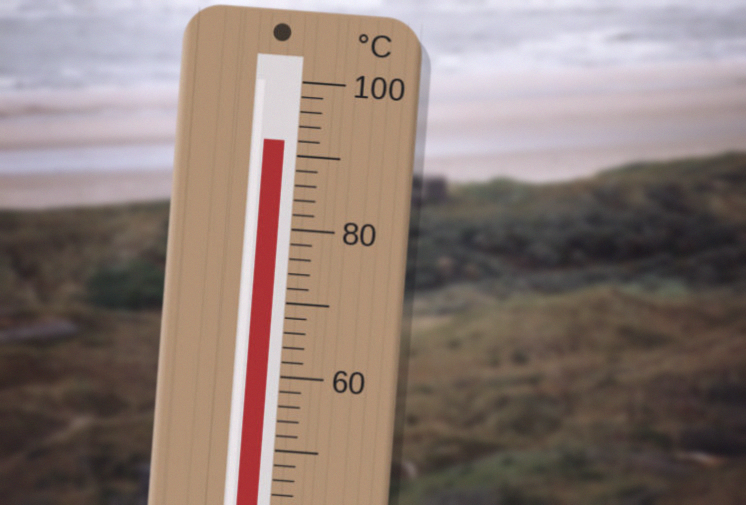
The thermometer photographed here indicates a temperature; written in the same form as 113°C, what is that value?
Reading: 92°C
